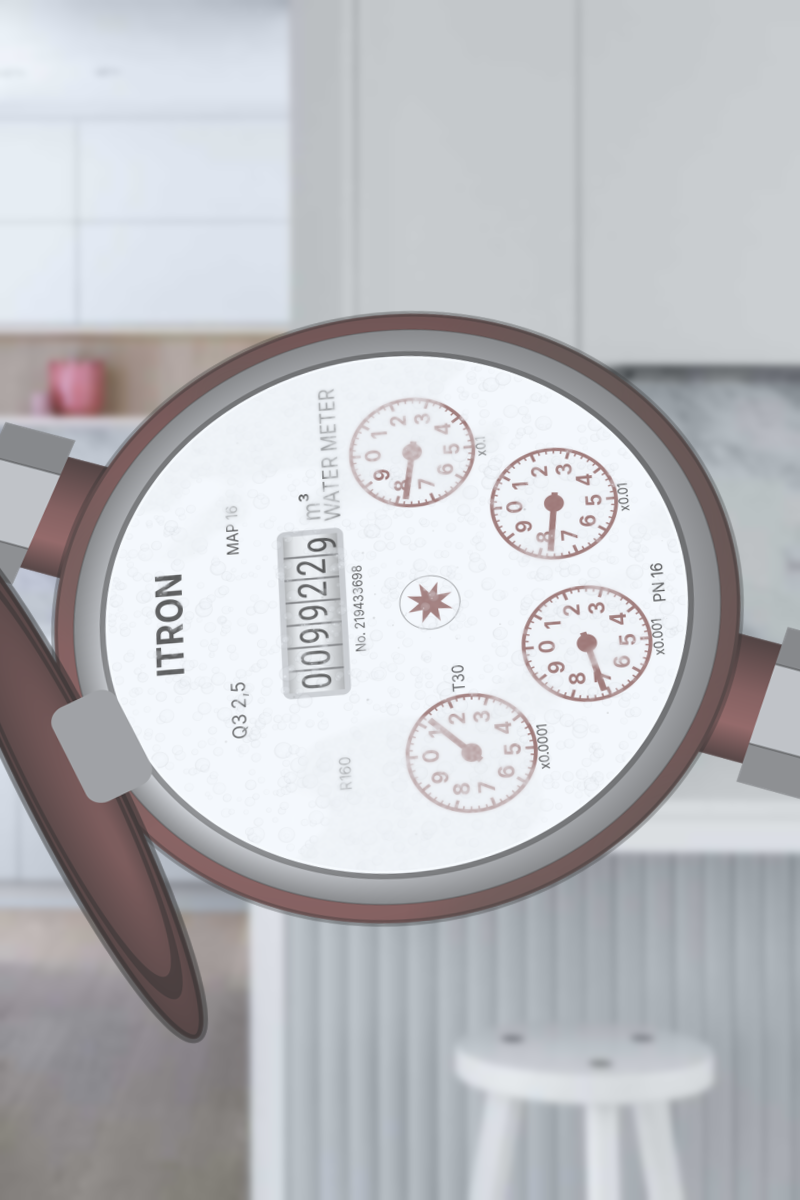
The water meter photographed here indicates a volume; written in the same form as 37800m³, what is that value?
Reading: 99228.7771m³
